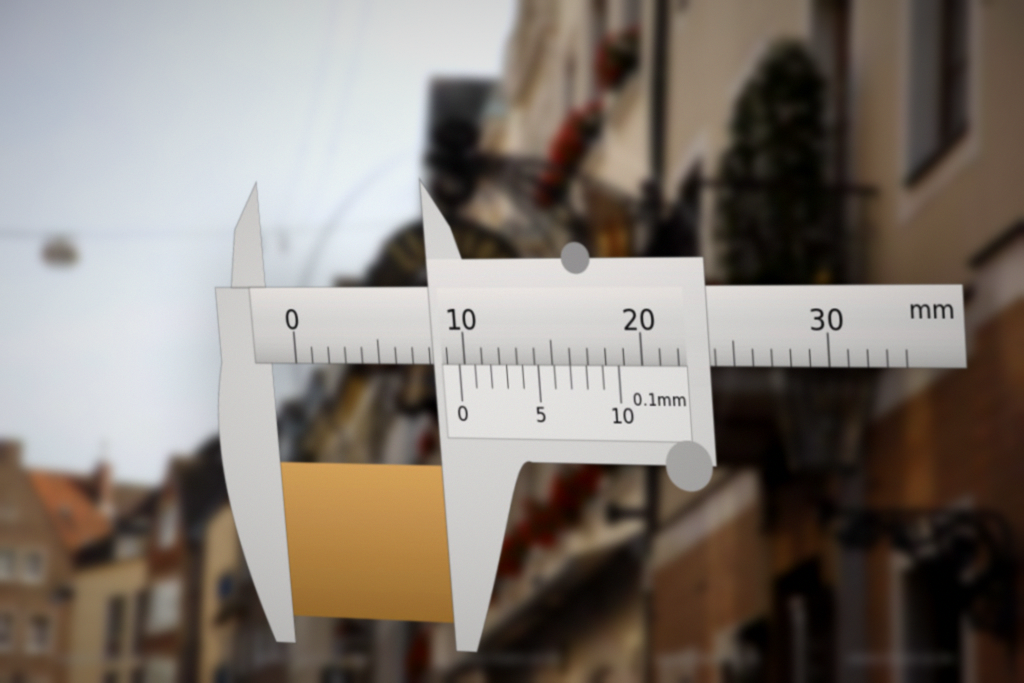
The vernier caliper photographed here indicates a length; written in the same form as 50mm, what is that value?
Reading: 9.7mm
